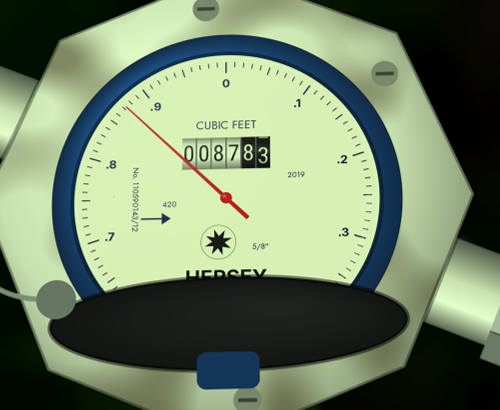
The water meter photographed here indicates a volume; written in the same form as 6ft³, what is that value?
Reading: 8782.87ft³
